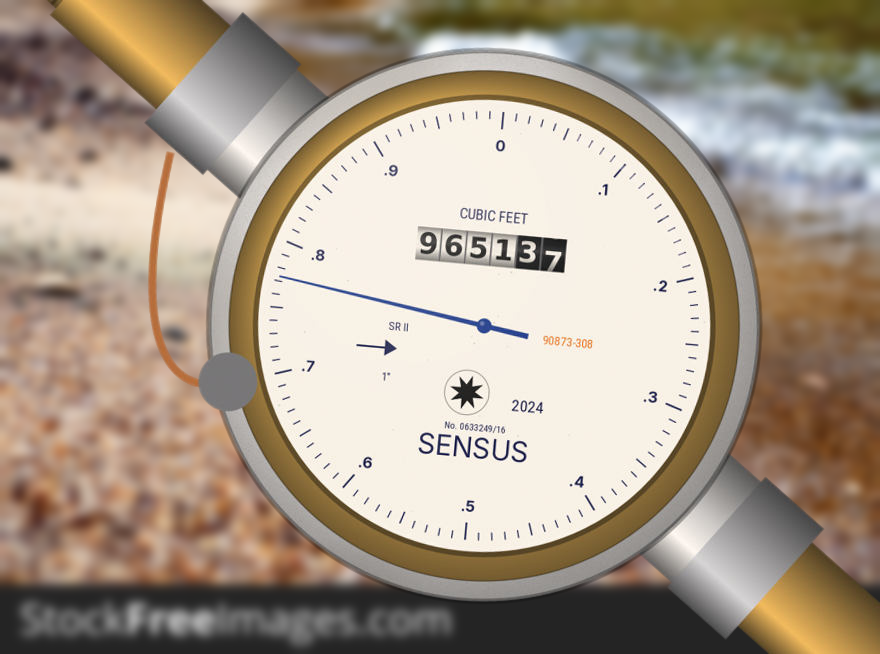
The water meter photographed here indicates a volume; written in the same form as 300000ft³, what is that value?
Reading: 965136.77ft³
